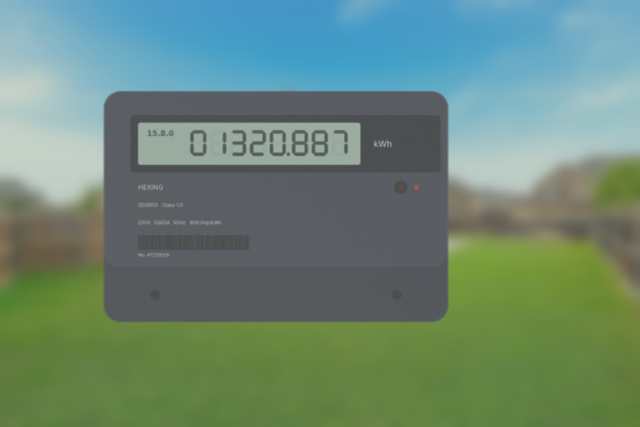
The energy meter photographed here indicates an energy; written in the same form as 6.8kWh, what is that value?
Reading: 1320.887kWh
